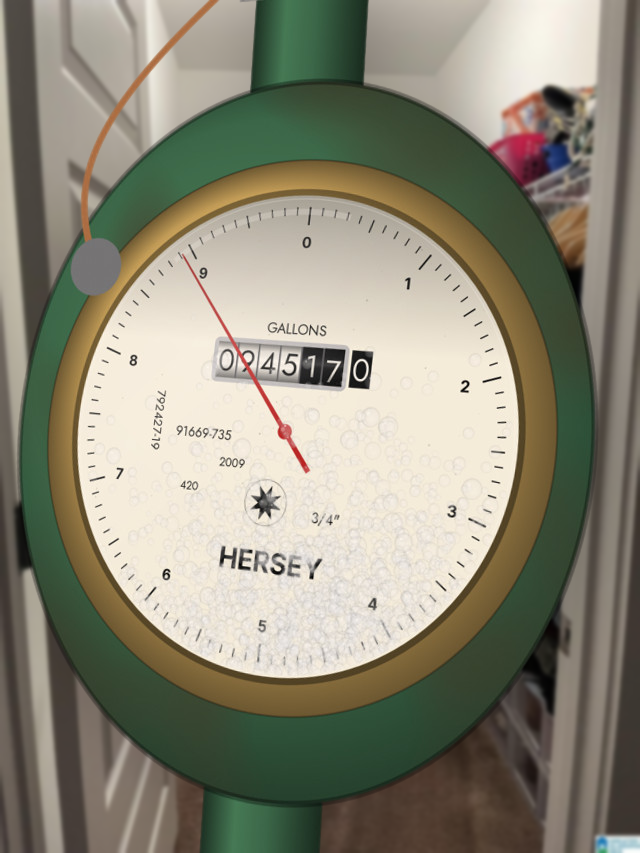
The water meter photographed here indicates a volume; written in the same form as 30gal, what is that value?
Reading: 945168.9gal
